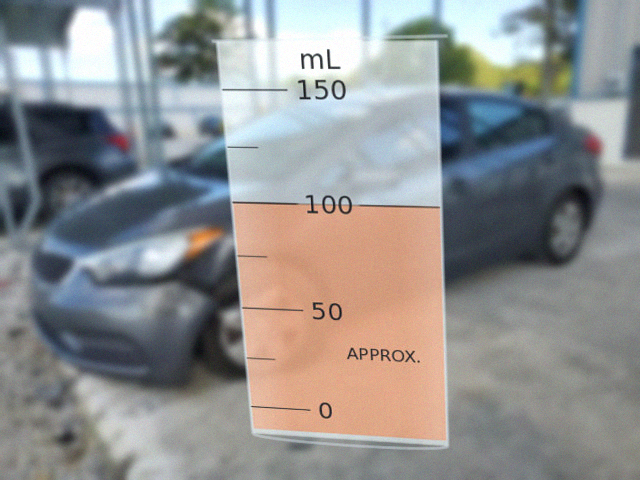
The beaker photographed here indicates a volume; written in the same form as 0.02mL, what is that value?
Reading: 100mL
